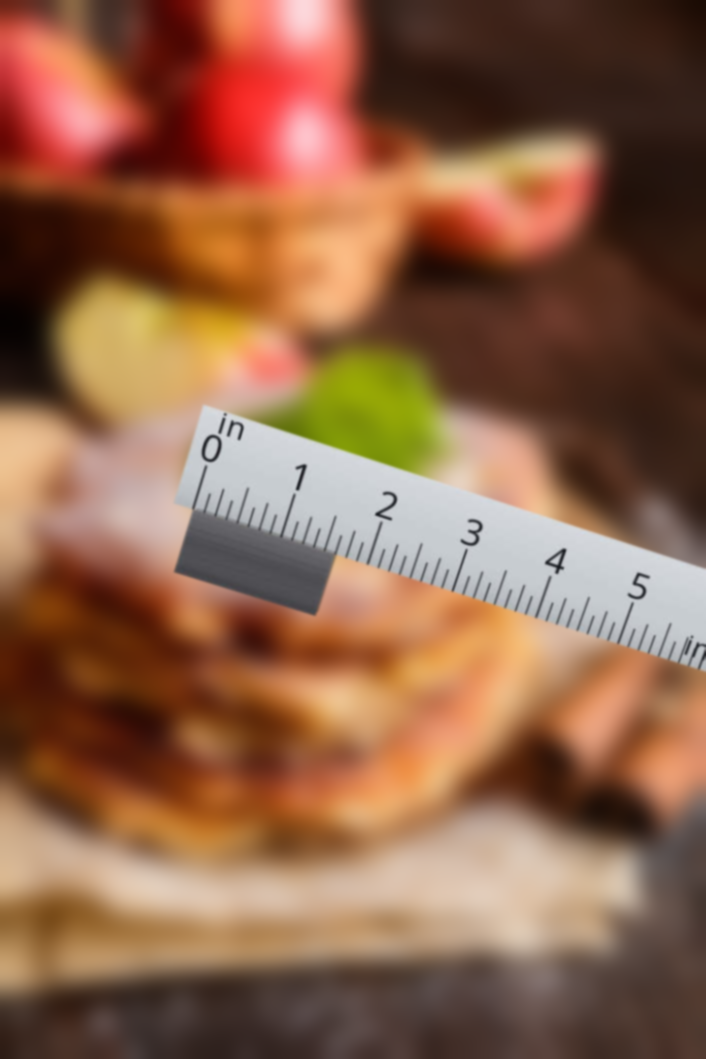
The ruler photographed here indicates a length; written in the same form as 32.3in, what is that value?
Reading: 1.625in
